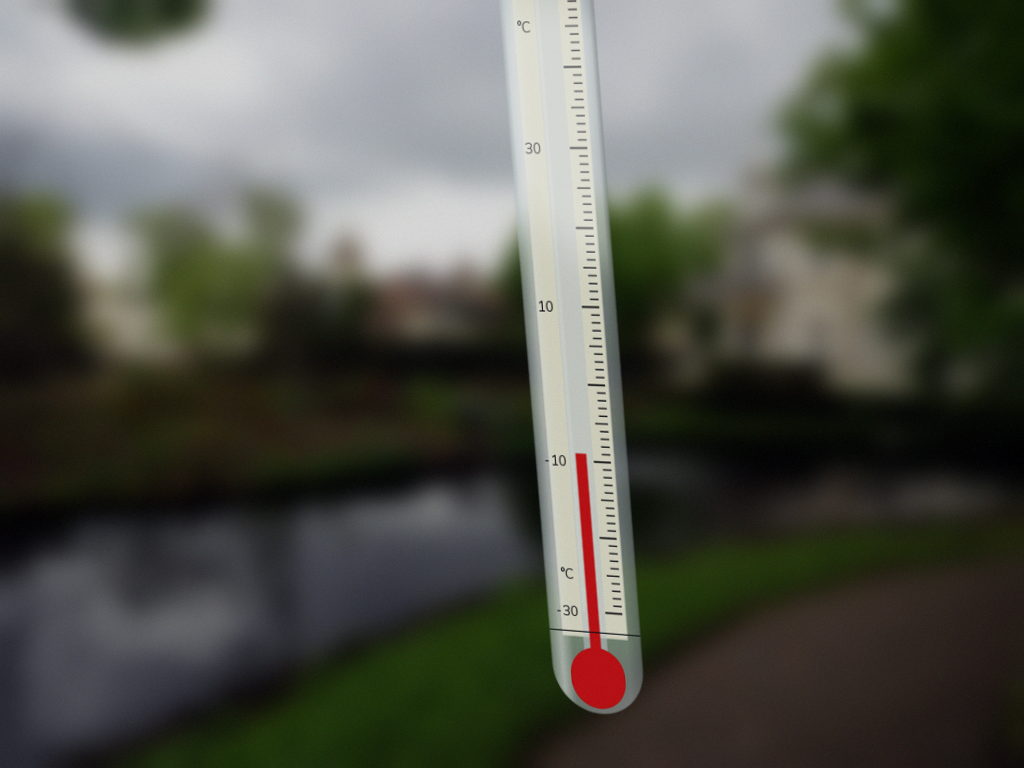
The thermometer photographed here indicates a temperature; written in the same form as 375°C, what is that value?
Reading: -9°C
